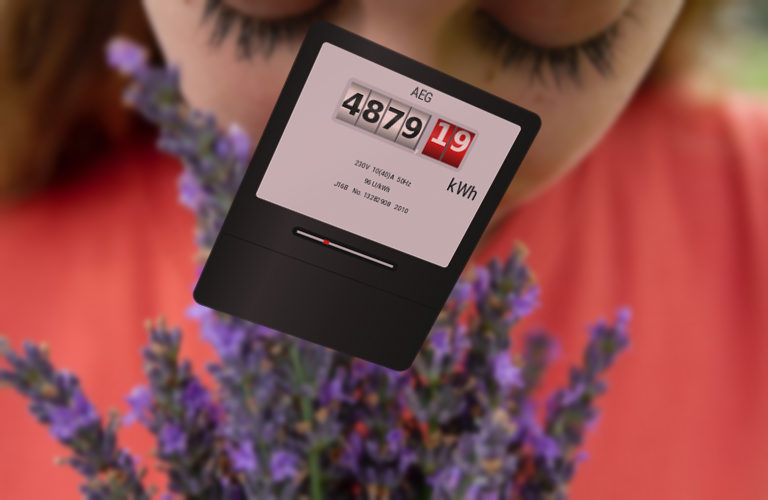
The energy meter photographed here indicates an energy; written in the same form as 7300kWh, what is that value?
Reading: 4879.19kWh
